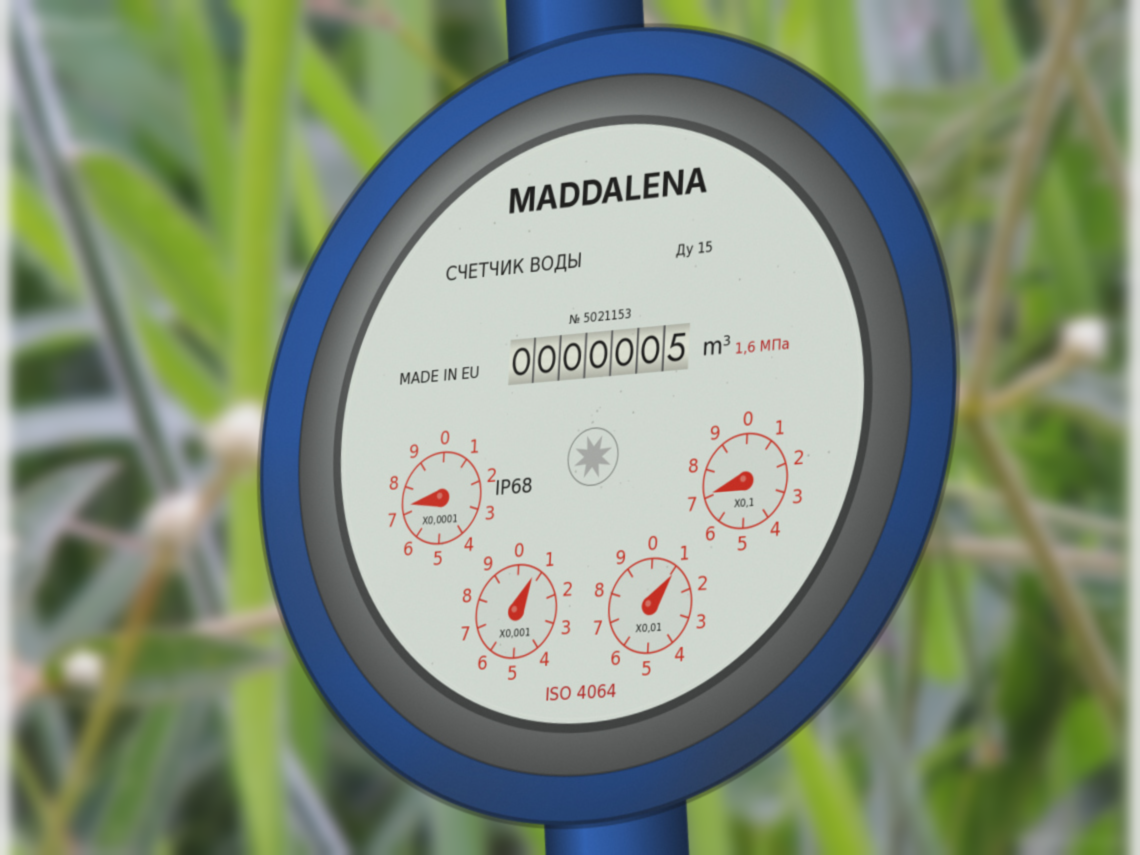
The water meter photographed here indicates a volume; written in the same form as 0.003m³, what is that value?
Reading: 5.7107m³
